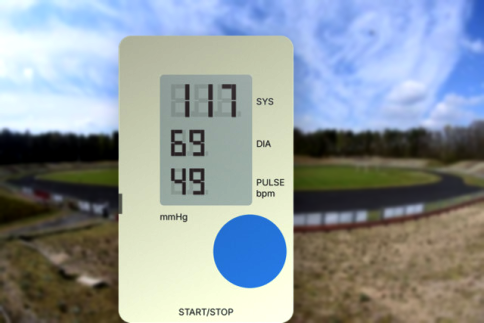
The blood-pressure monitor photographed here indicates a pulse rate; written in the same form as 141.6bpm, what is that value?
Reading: 49bpm
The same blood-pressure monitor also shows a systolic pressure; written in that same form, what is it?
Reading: 117mmHg
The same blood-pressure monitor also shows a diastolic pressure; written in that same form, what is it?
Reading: 69mmHg
